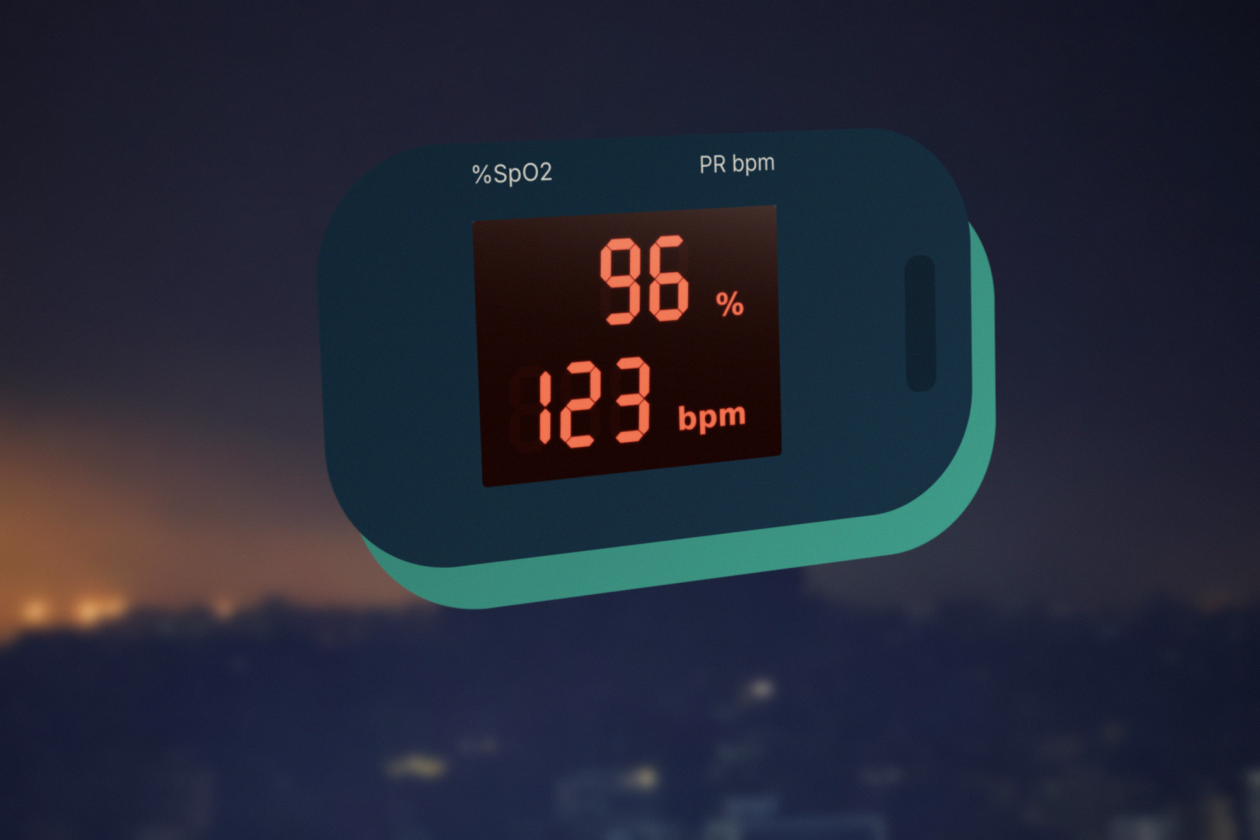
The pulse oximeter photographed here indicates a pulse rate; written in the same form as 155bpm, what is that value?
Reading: 123bpm
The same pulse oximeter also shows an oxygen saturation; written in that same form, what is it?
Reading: 96%
